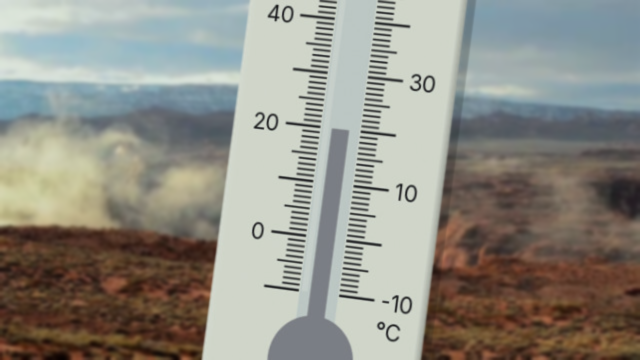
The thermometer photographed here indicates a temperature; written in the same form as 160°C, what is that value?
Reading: 20°C
